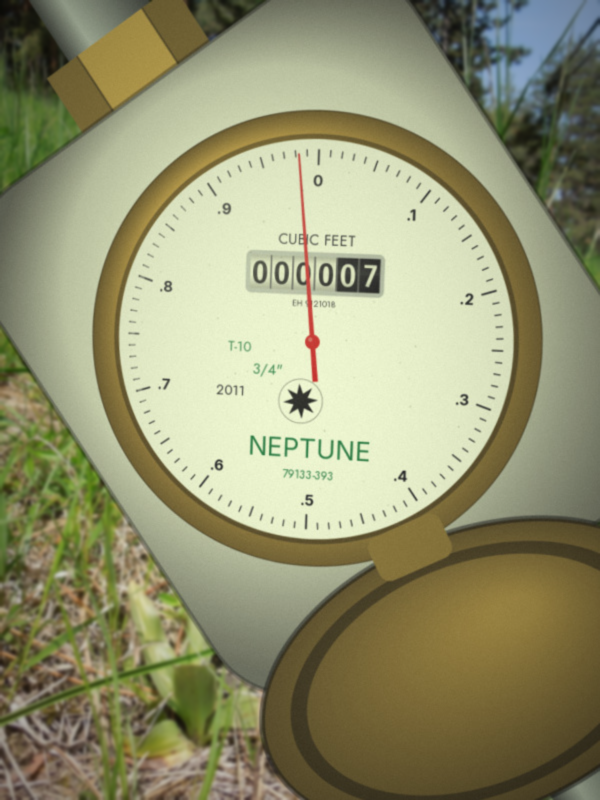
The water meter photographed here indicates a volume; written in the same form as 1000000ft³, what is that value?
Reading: 6.98ft³
